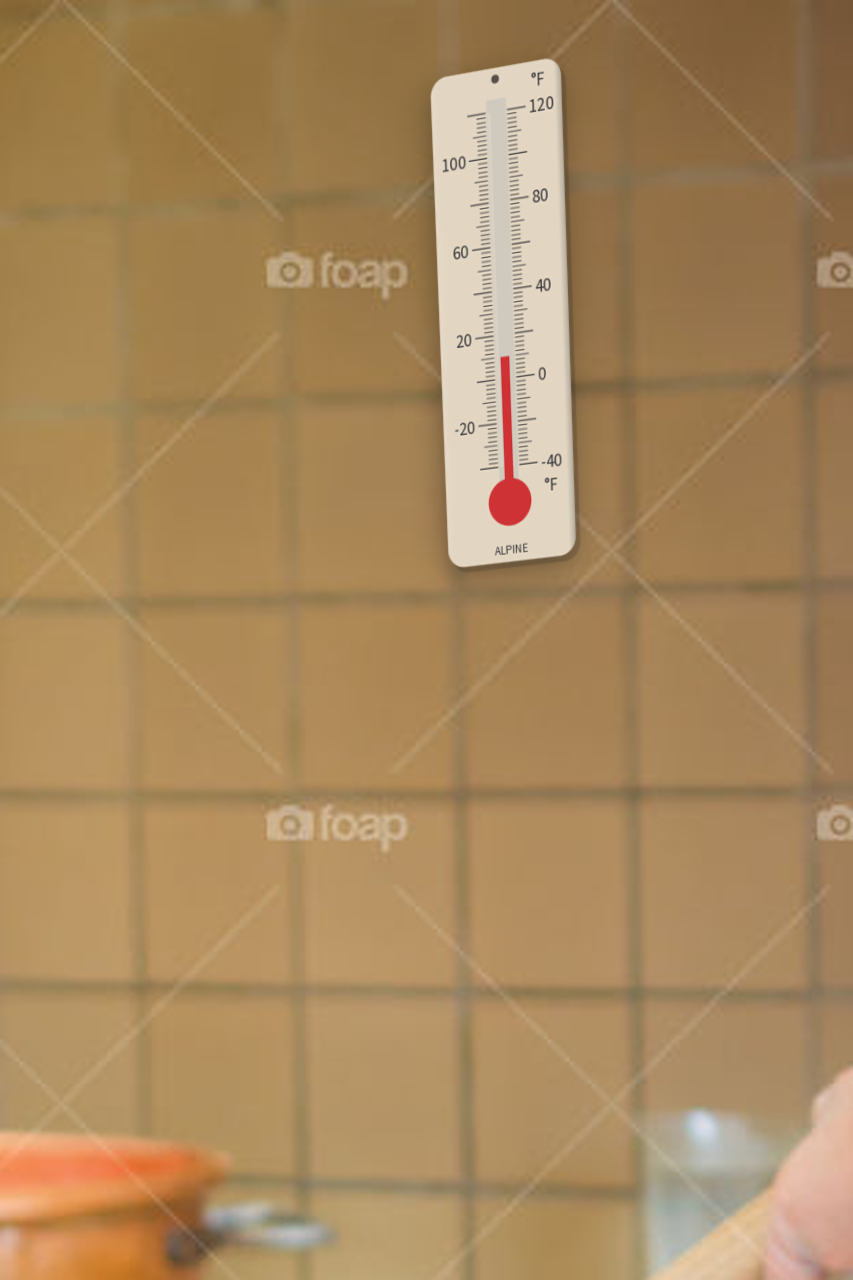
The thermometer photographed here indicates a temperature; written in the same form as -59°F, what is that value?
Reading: 10°F
